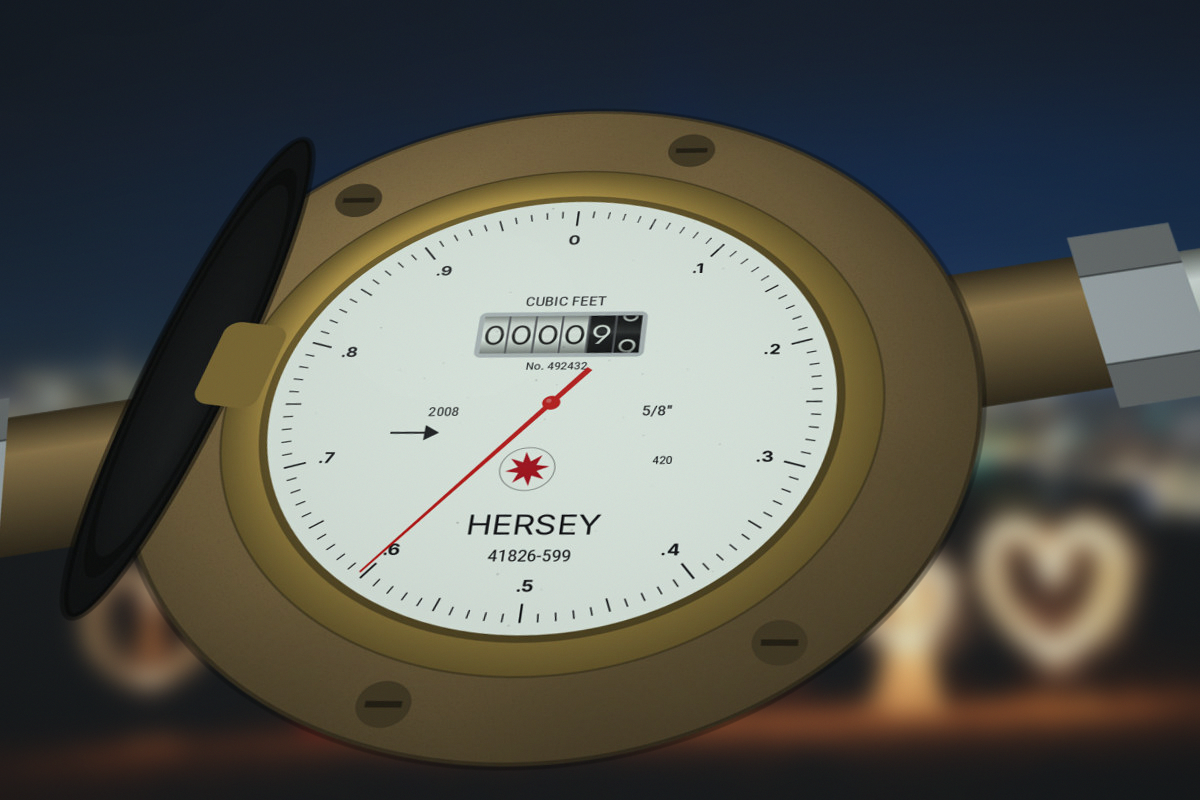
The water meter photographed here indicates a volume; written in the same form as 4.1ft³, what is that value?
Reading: 98.60ft³
